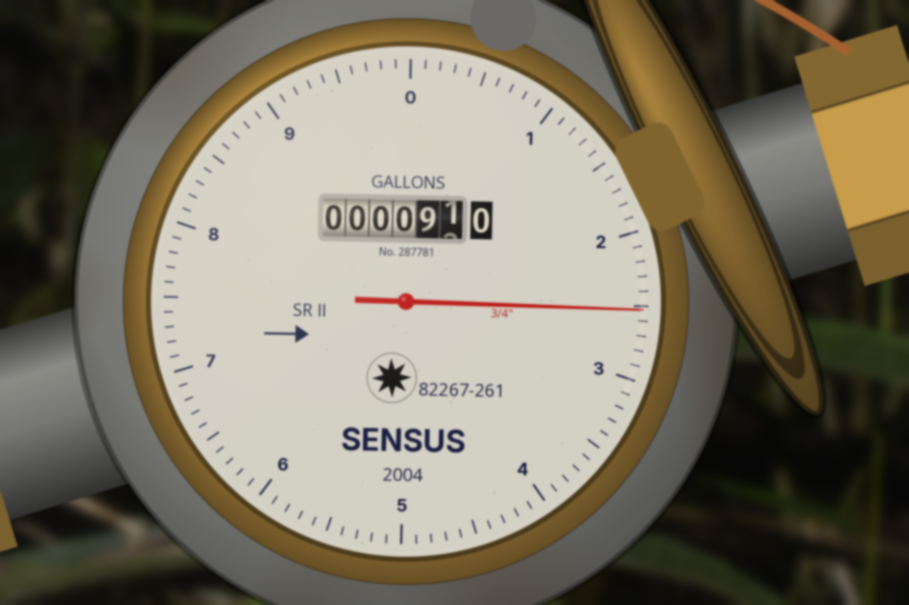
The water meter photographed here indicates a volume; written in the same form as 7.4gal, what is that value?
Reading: 912.5gal
